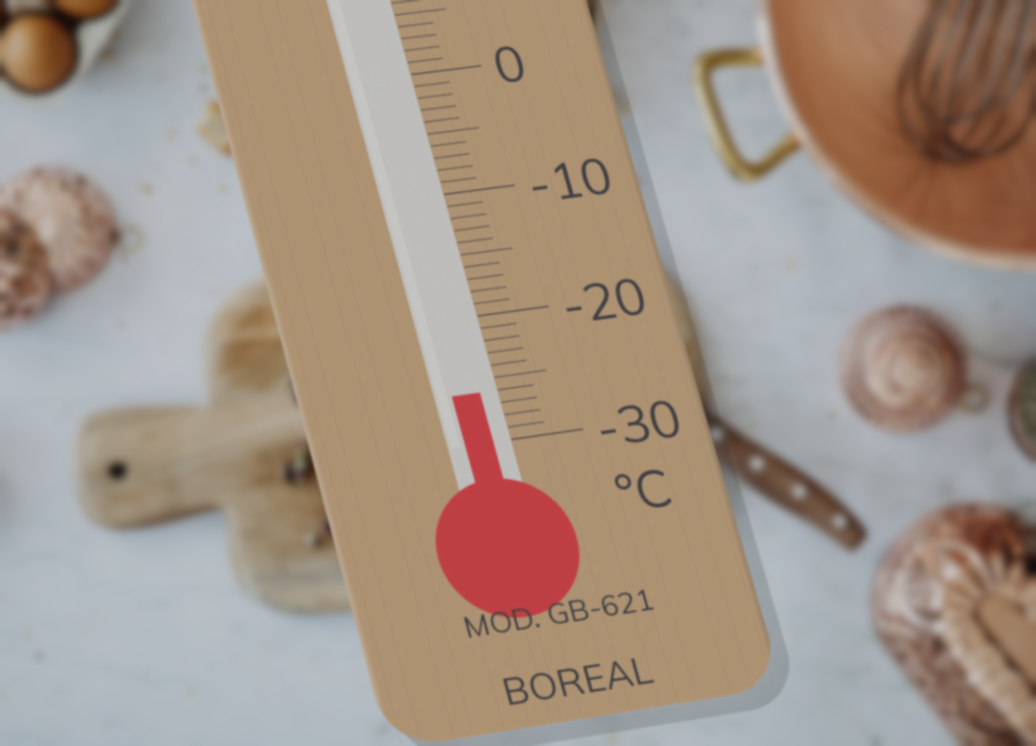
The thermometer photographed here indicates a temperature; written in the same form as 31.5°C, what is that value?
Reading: -26°C
